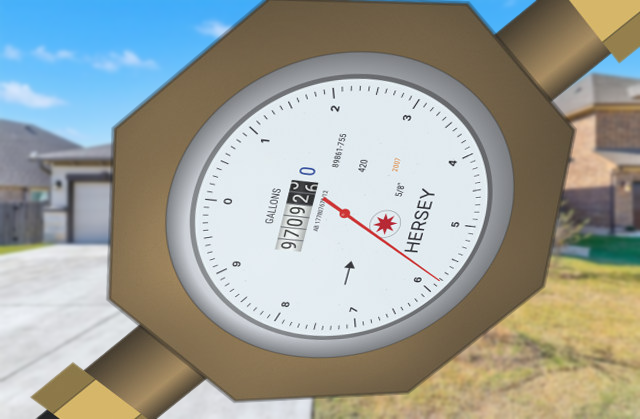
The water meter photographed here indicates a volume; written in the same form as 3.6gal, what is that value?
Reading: 9709255.8gal
